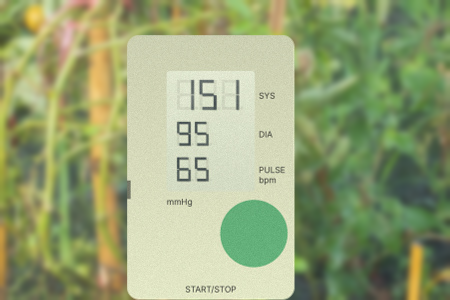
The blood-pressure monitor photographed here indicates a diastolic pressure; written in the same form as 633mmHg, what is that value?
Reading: 95mmHg
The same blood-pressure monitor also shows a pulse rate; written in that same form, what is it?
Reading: 65bpm
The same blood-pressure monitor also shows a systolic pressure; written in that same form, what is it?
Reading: 151mmHg
